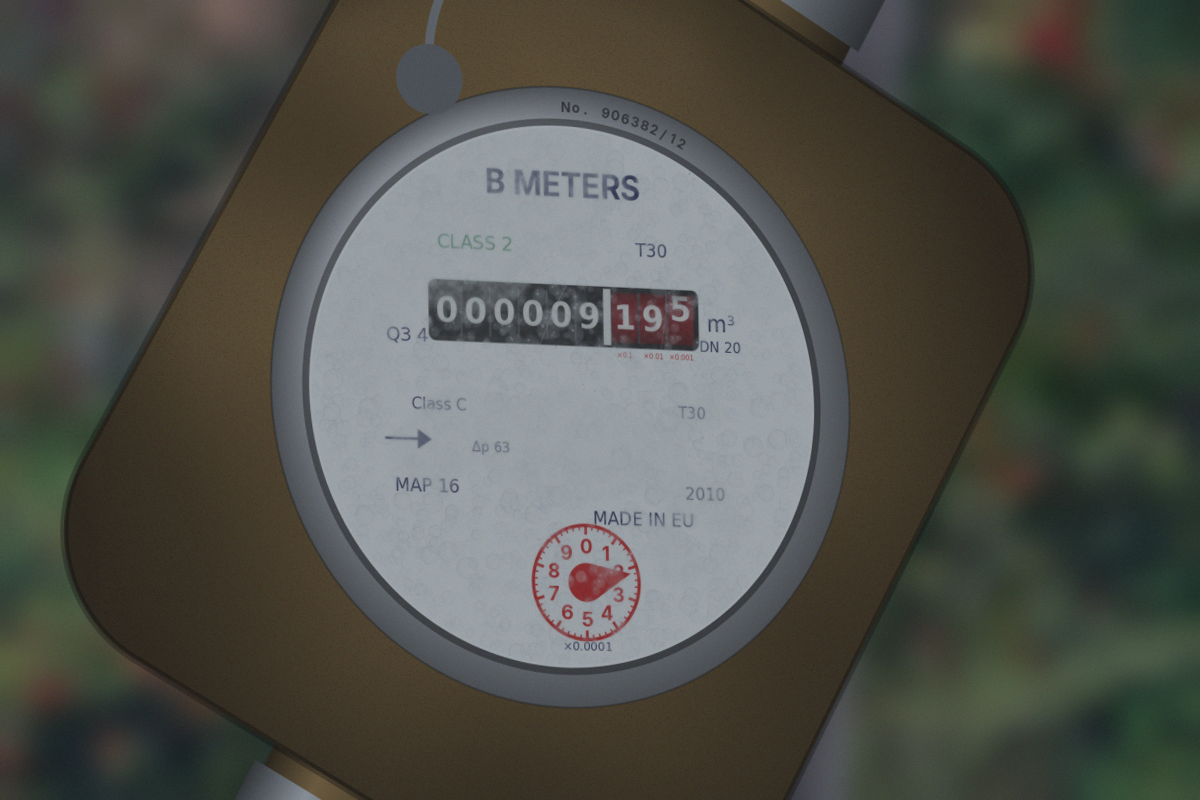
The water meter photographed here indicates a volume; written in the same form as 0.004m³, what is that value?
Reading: 9.1952m³
